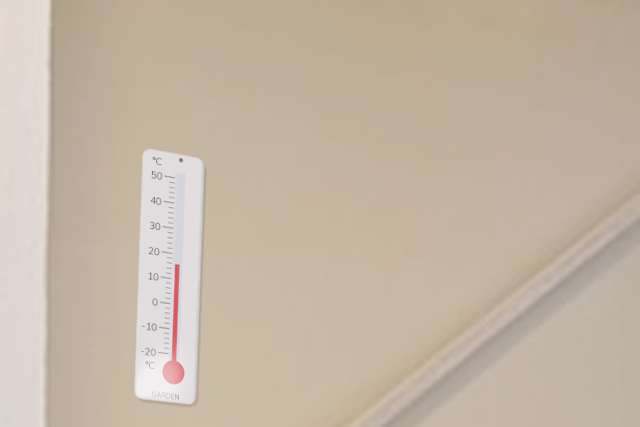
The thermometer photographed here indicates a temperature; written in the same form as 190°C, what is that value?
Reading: 16°C
